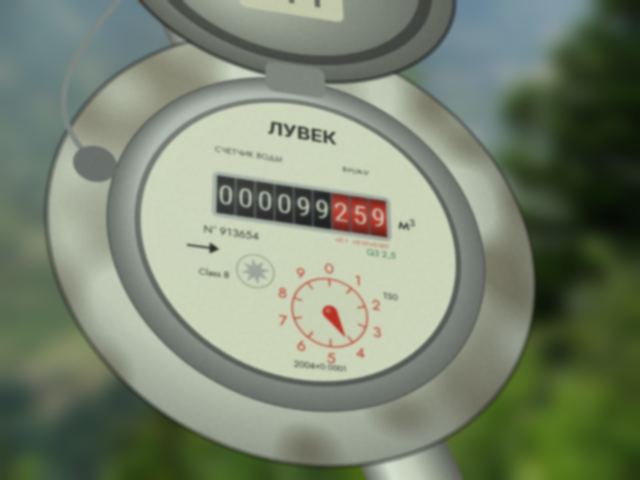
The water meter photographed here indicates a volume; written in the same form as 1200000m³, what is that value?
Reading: 99.2594m³
